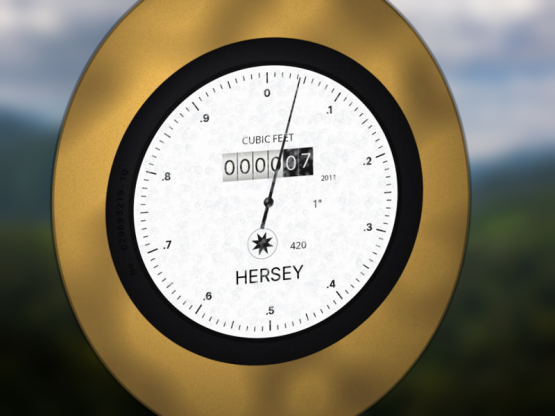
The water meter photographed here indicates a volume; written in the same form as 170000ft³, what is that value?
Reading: 7.04ft³
